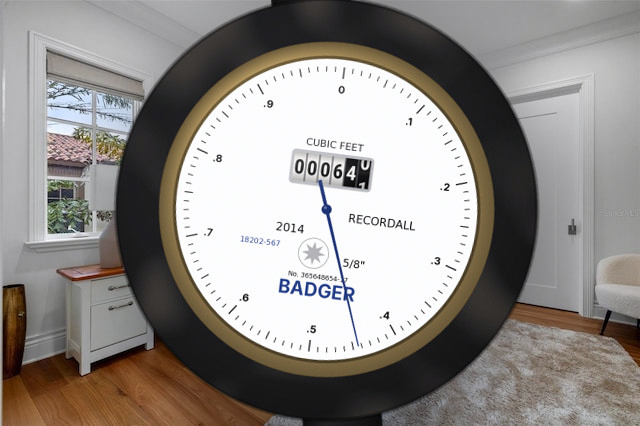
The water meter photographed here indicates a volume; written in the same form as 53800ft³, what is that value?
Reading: 640.44ft³
